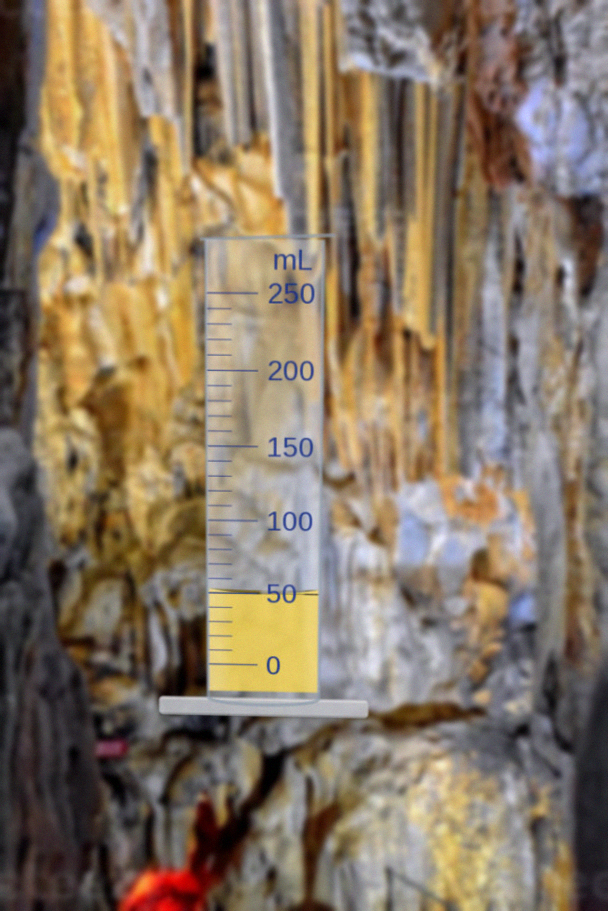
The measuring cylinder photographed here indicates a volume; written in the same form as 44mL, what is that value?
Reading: 50mL
